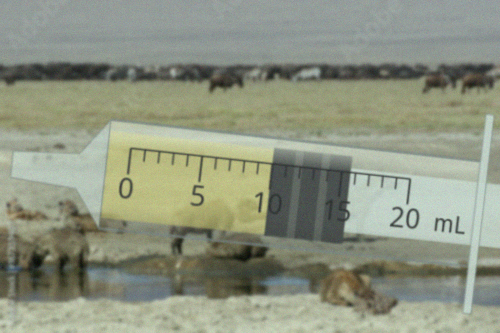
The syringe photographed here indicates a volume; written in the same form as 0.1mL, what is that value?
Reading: 10mL
